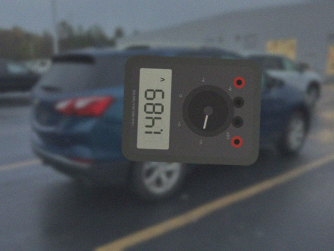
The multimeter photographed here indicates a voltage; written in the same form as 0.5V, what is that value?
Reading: 1.489V
